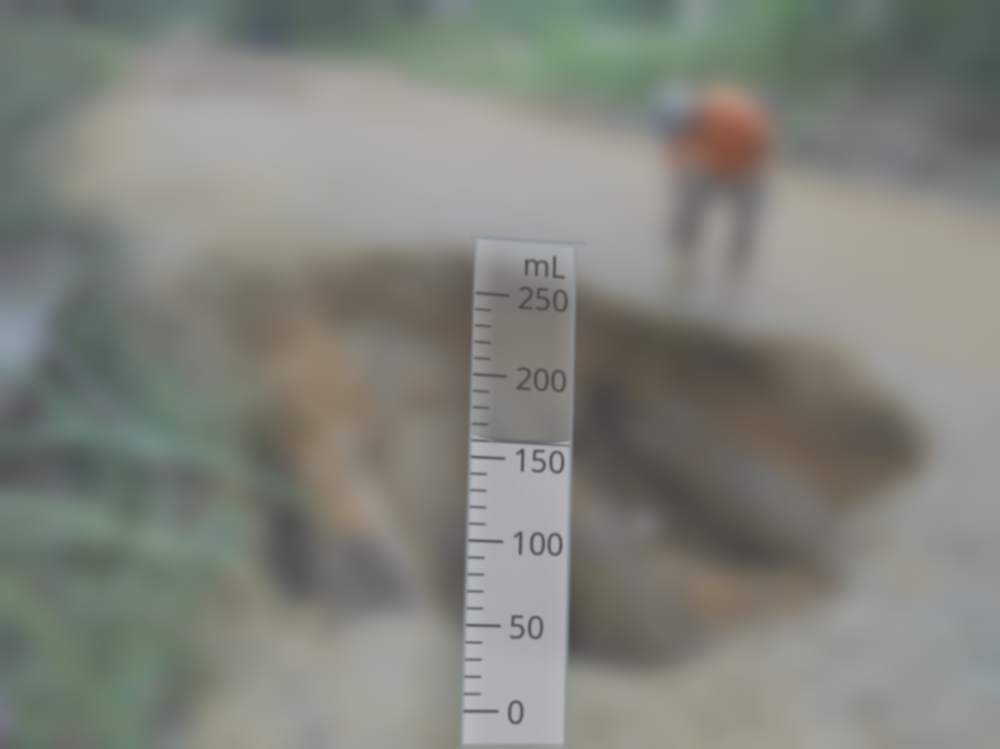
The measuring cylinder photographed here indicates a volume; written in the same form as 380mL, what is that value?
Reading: 160mL
